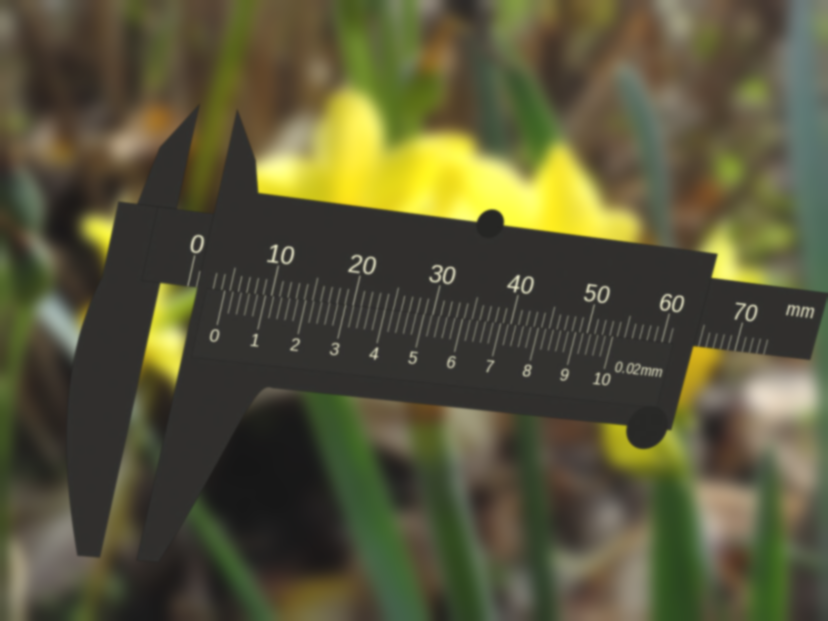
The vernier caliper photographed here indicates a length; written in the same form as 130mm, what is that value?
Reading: 4.4mm
